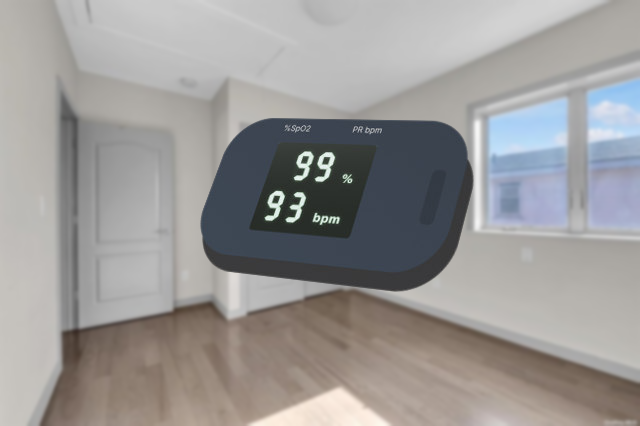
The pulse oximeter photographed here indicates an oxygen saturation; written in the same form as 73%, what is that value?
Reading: 99%
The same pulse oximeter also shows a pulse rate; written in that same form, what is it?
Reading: 93bpm
